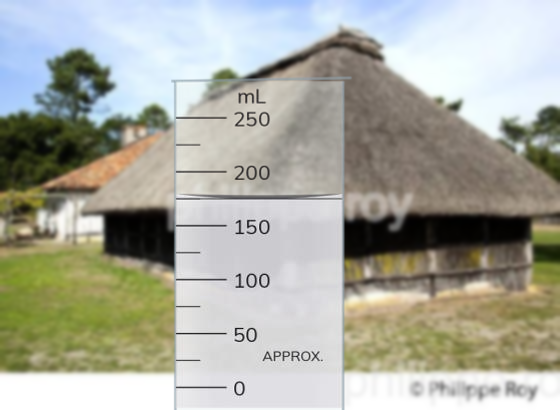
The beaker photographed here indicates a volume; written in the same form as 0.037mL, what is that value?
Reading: 175mL
